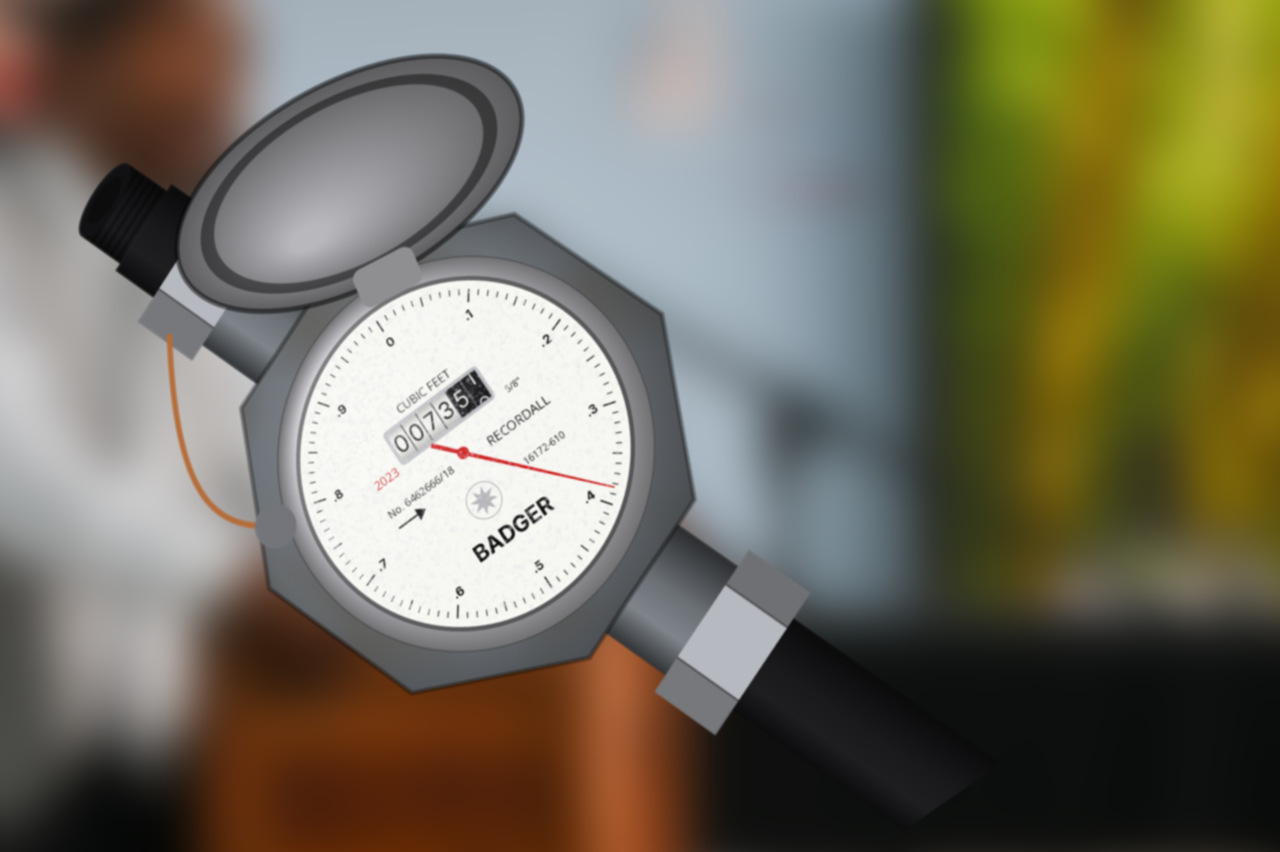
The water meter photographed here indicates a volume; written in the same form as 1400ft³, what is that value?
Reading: 7351.38ft³
